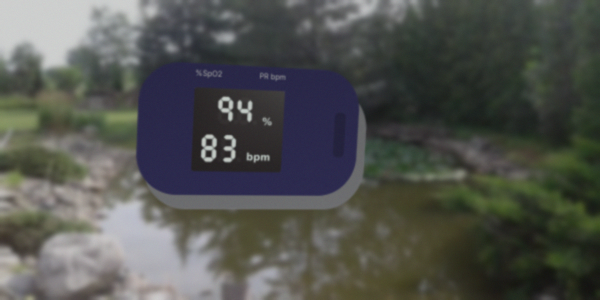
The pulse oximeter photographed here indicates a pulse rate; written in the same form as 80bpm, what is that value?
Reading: 83bpm
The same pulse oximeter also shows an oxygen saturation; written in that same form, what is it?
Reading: 94%
